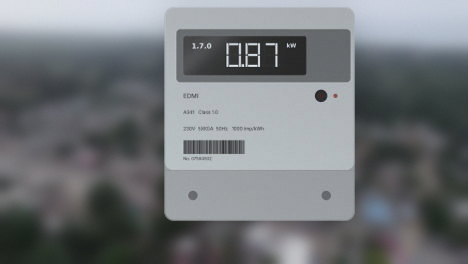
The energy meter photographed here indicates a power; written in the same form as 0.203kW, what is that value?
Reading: 0.87kW
